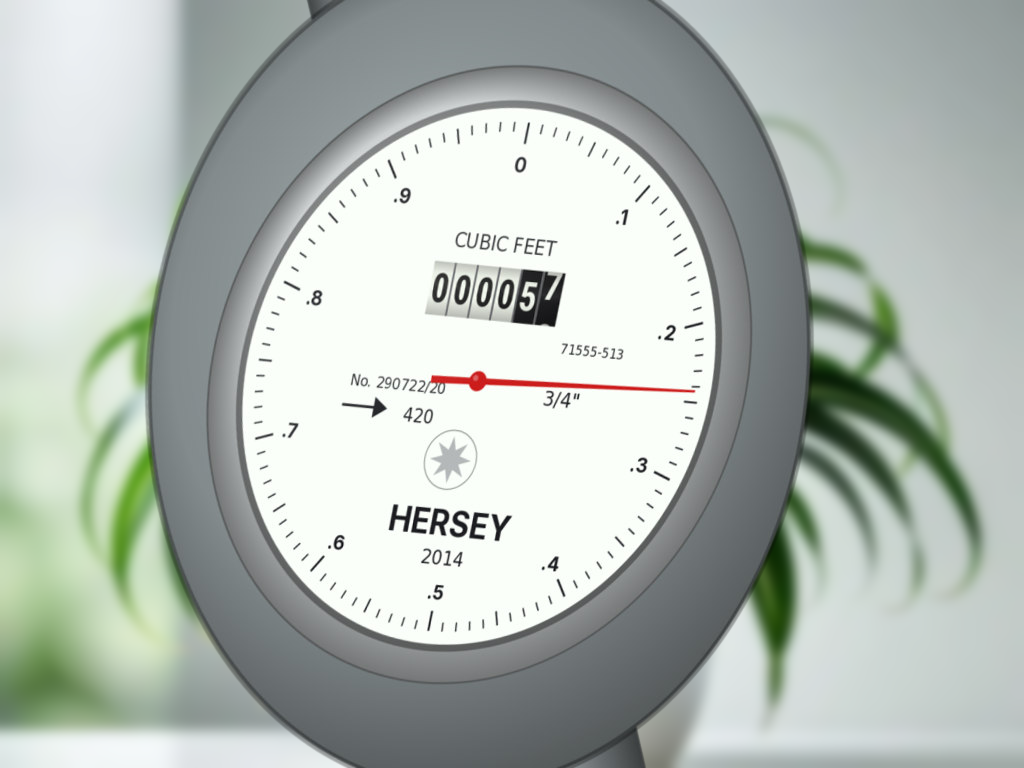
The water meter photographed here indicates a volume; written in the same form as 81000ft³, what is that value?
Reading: 57.24ft³
